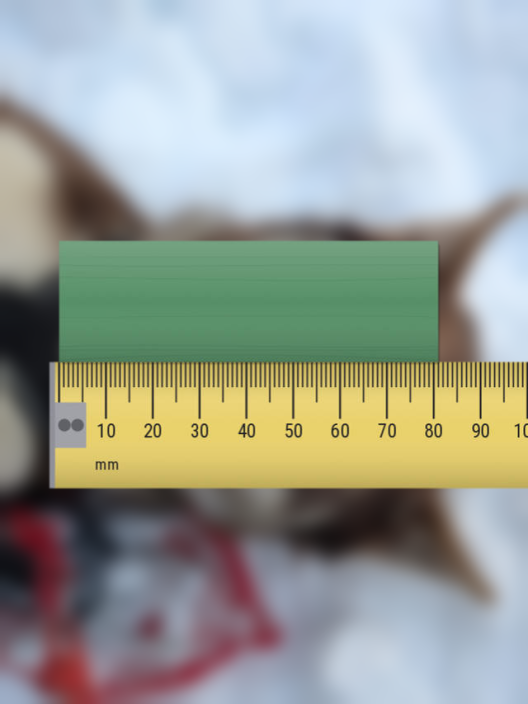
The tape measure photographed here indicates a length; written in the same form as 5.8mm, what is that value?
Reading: 81mm
